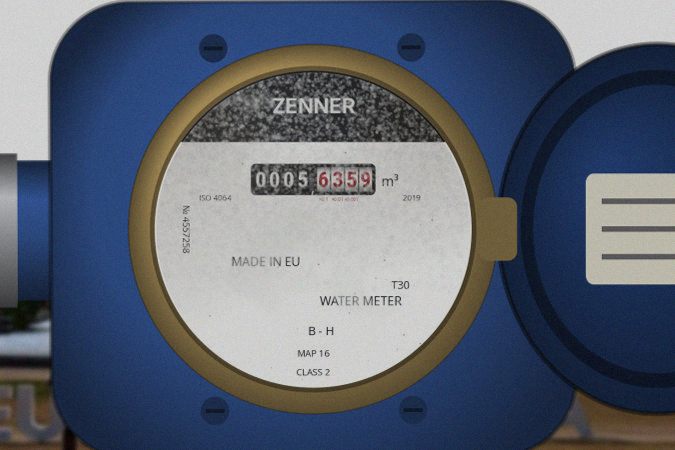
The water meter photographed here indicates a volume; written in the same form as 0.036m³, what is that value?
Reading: 5.6359m³
